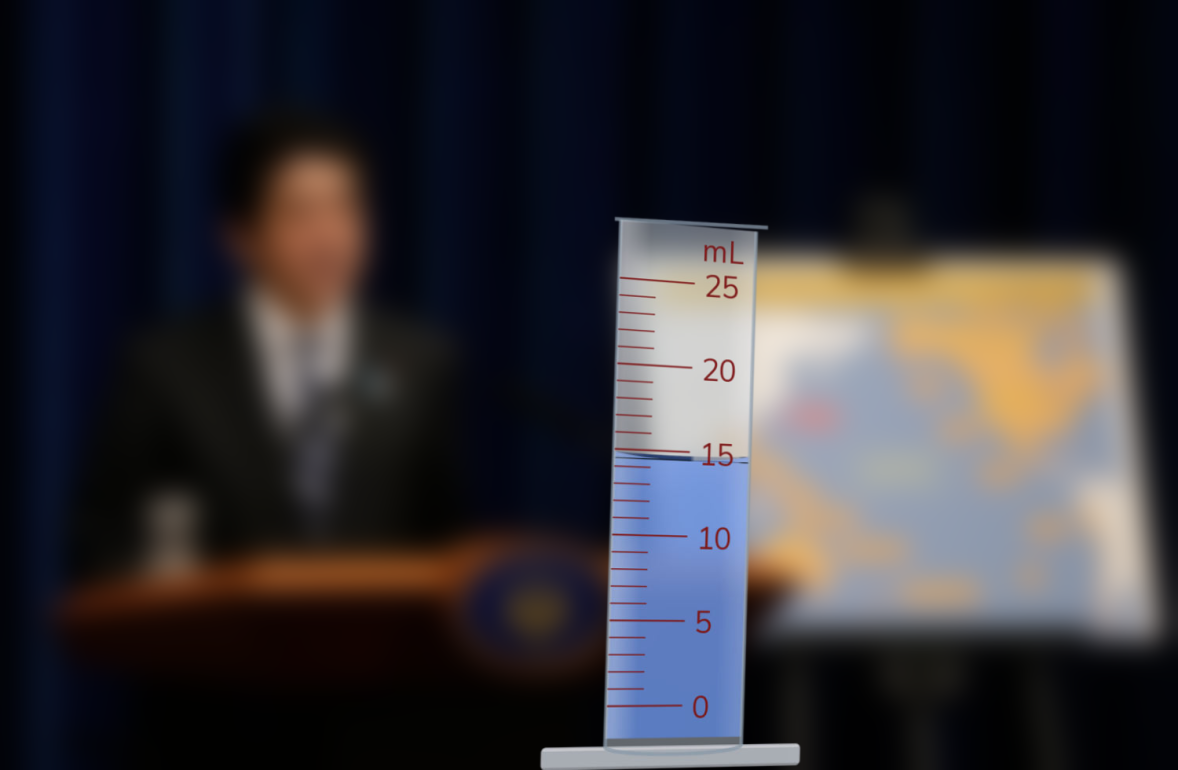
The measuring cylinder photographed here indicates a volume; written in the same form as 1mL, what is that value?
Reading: 14.5mL
